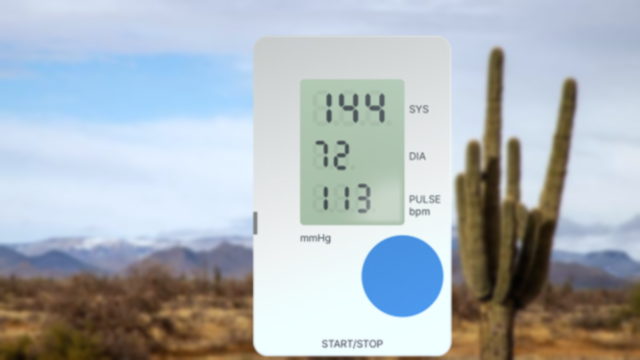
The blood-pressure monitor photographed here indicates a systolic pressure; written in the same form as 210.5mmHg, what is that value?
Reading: 144mmHg
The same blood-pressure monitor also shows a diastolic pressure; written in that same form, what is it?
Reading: 72mmHg
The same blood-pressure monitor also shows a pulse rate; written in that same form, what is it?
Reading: 113bpm
